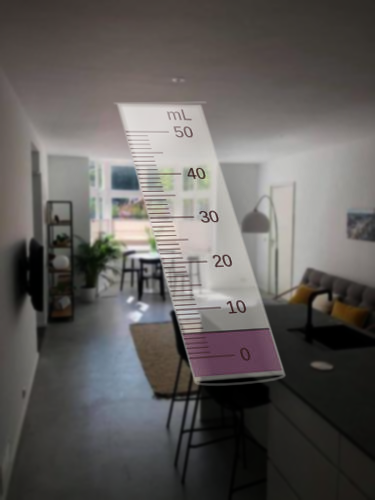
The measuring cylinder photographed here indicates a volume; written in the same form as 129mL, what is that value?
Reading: 5mL
